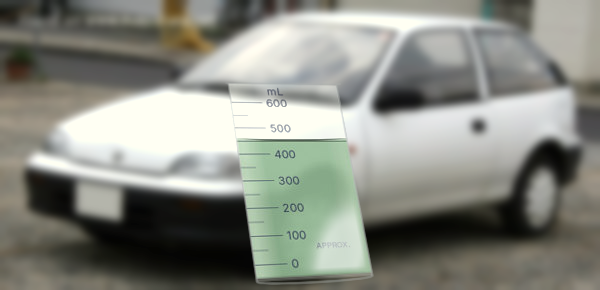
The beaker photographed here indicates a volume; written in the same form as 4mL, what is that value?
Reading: 450mL
